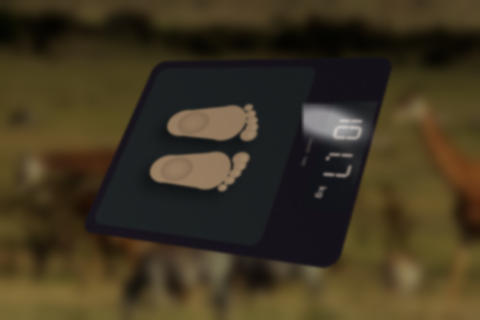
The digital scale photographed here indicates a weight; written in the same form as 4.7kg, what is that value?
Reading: 101.7kg
